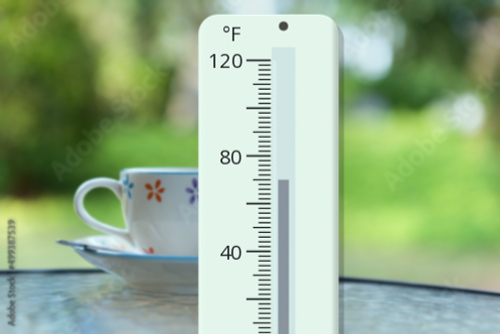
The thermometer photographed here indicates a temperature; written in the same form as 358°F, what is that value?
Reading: 70°F
